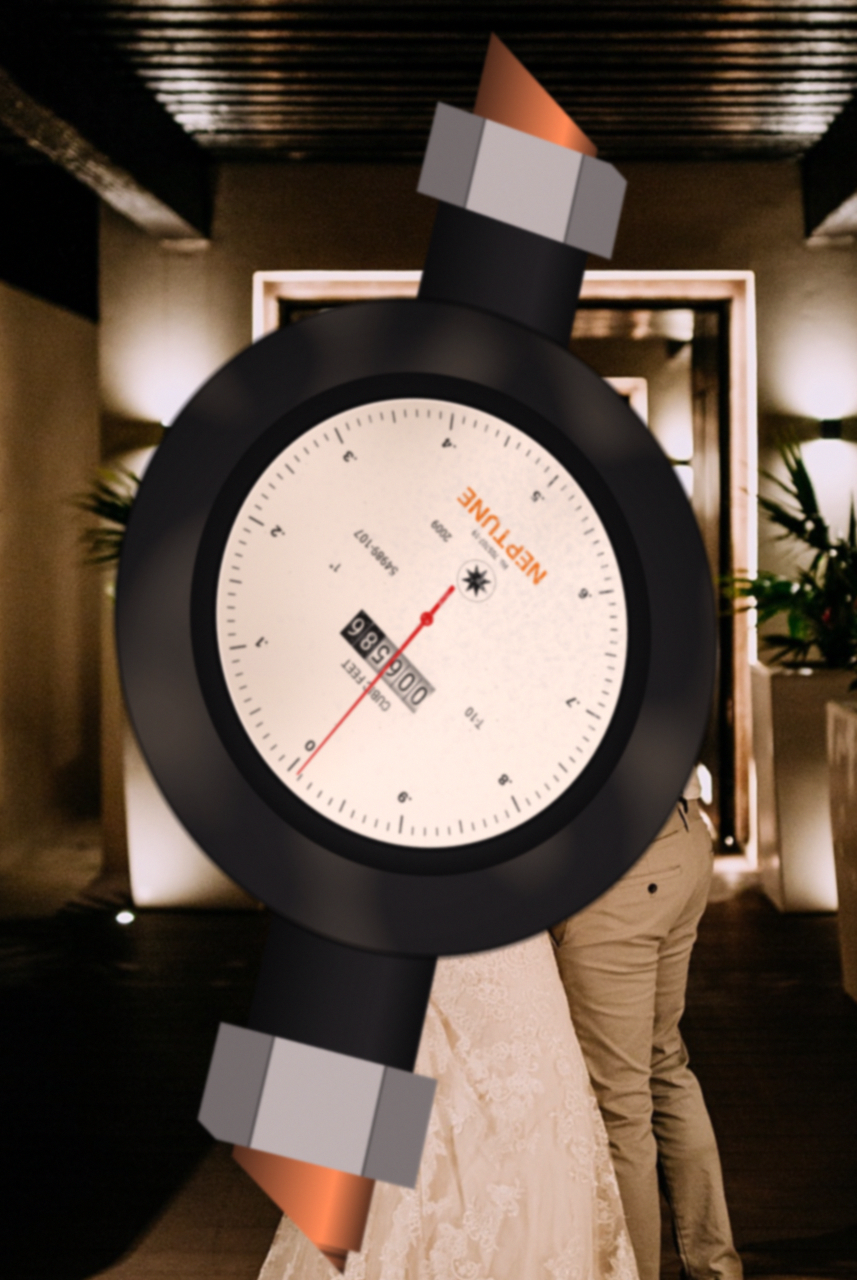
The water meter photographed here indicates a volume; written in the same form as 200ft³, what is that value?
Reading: 6585.99ft³
